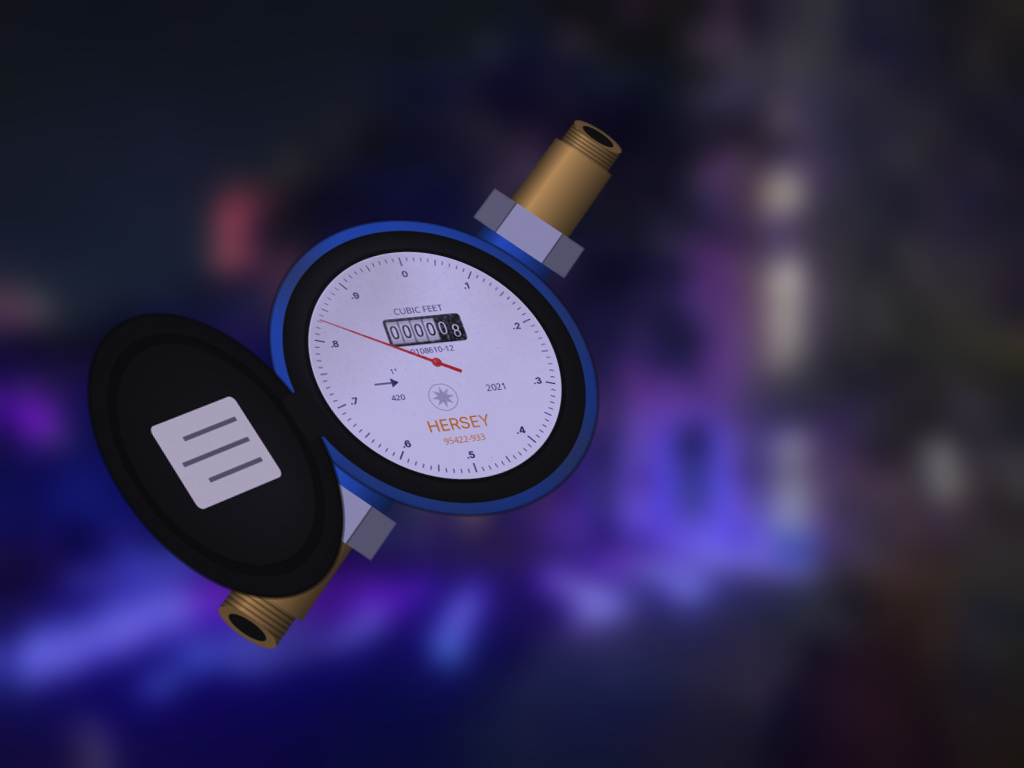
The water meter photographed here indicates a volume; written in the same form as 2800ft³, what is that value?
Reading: 7.83ft³
